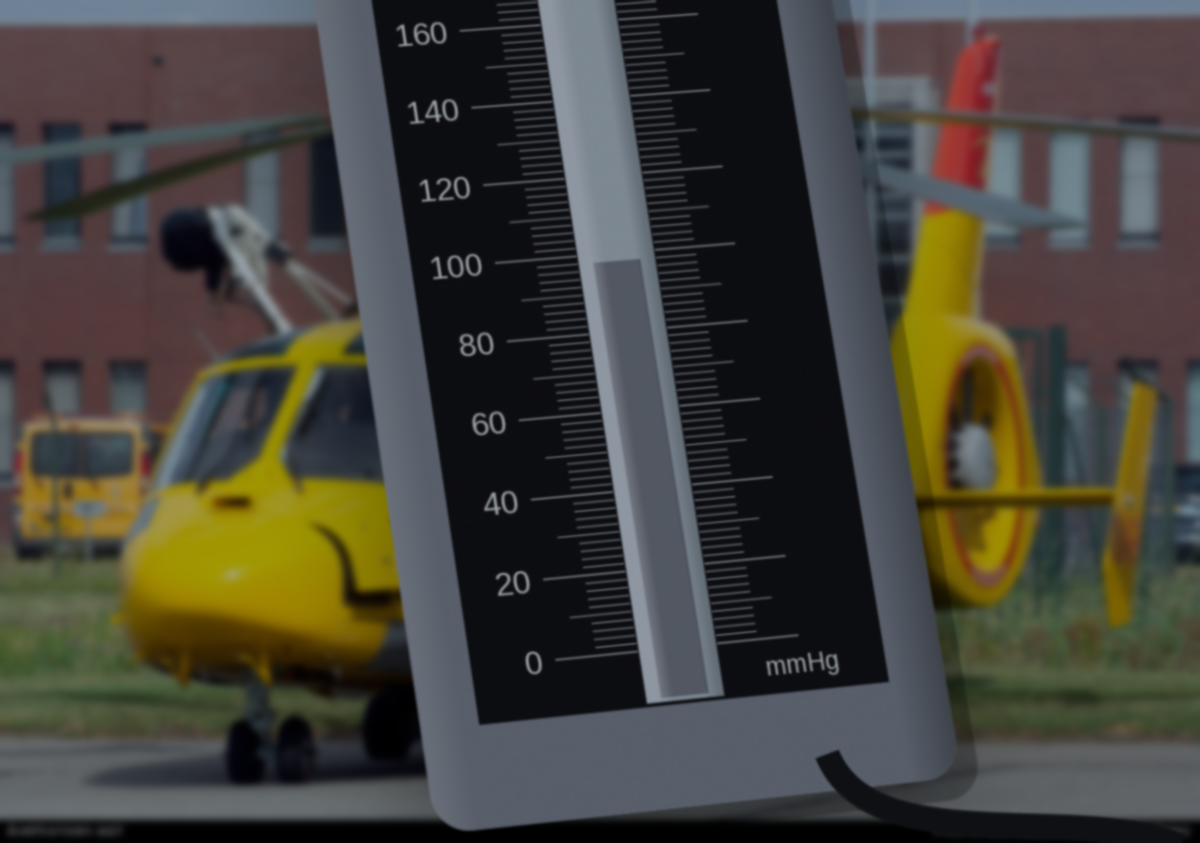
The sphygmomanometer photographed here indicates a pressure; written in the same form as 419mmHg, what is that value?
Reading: 98mmHg
